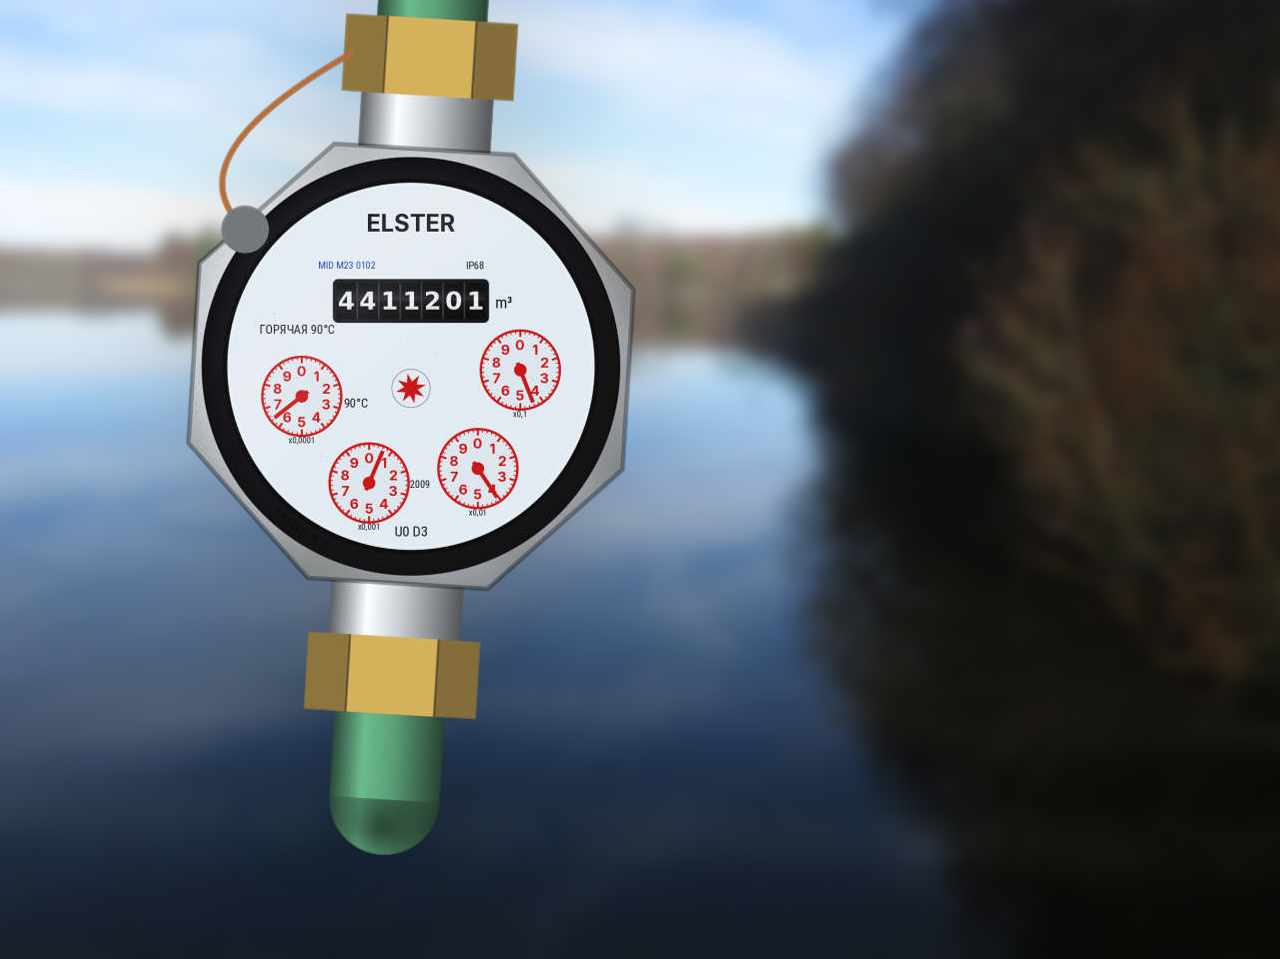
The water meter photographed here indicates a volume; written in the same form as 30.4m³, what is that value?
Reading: 4411201.4406m³
